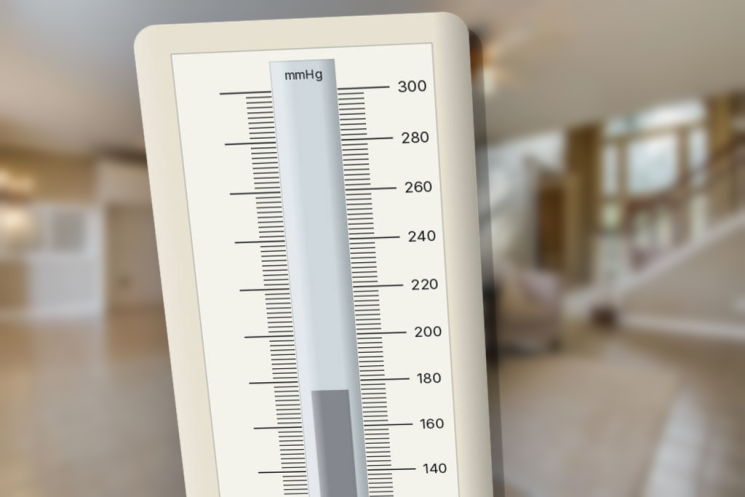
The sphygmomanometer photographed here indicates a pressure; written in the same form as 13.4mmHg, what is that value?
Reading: 176mmHg
